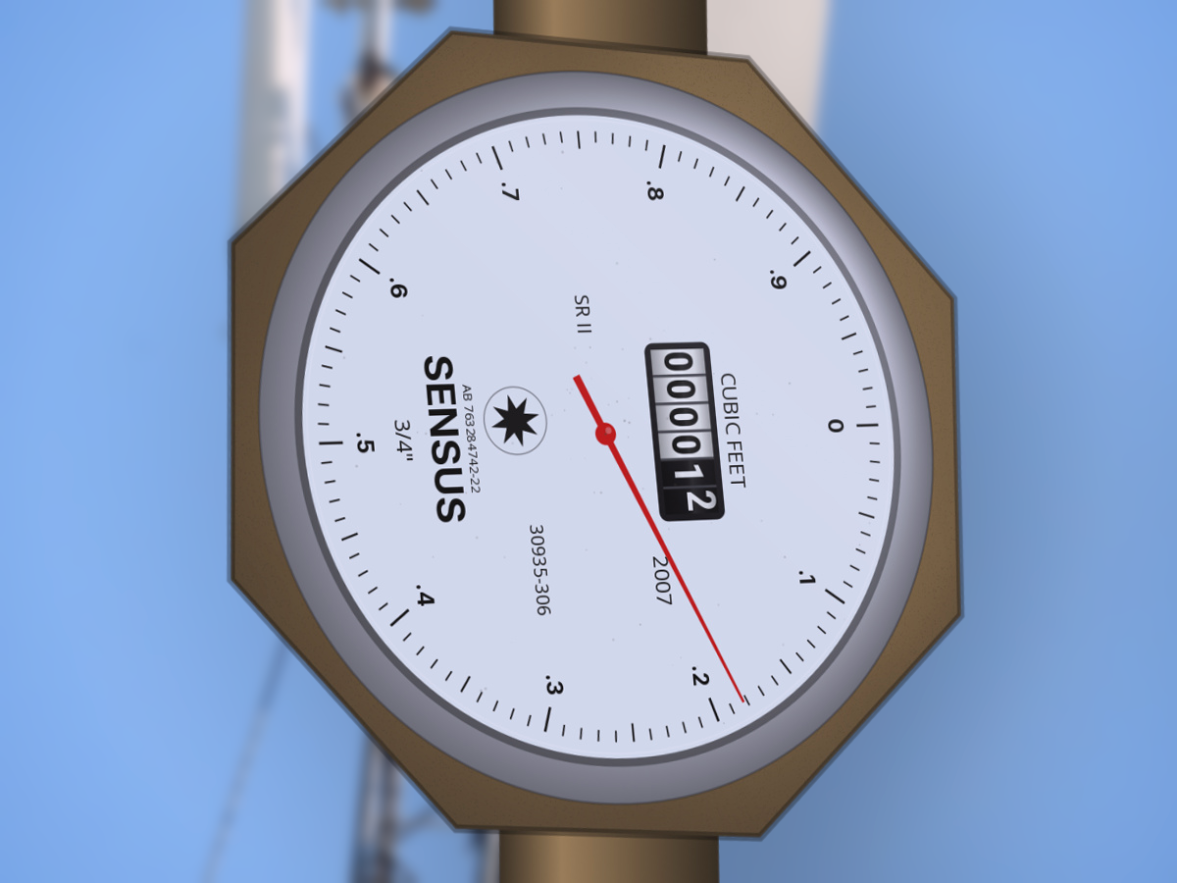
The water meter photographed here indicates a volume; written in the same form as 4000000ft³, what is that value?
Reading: 12.18ft³
